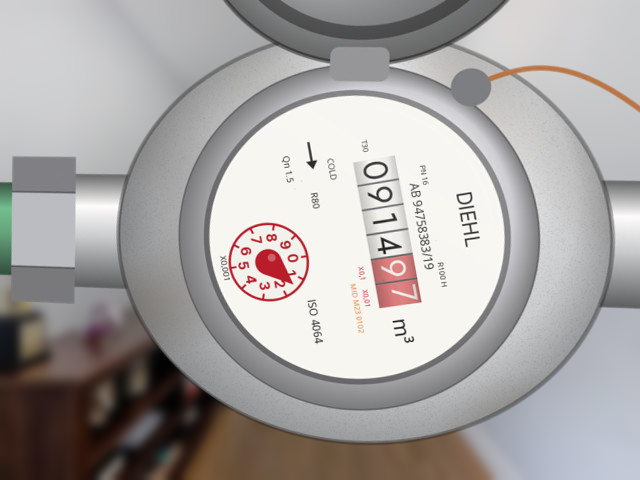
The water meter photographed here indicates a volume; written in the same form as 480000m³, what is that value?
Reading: 914.971m³
